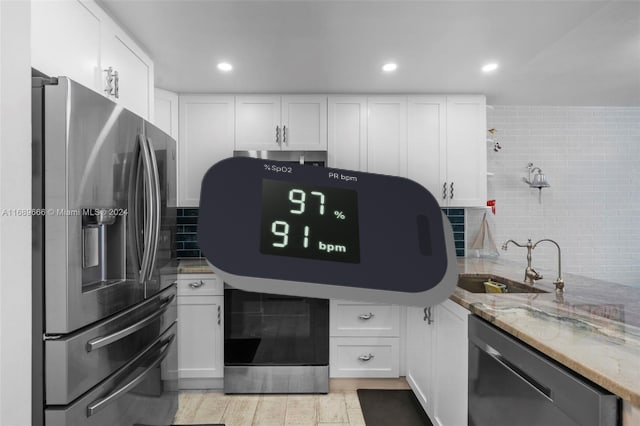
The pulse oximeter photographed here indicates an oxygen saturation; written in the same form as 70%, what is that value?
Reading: 97%
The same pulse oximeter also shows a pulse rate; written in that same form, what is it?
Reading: 91bpm
